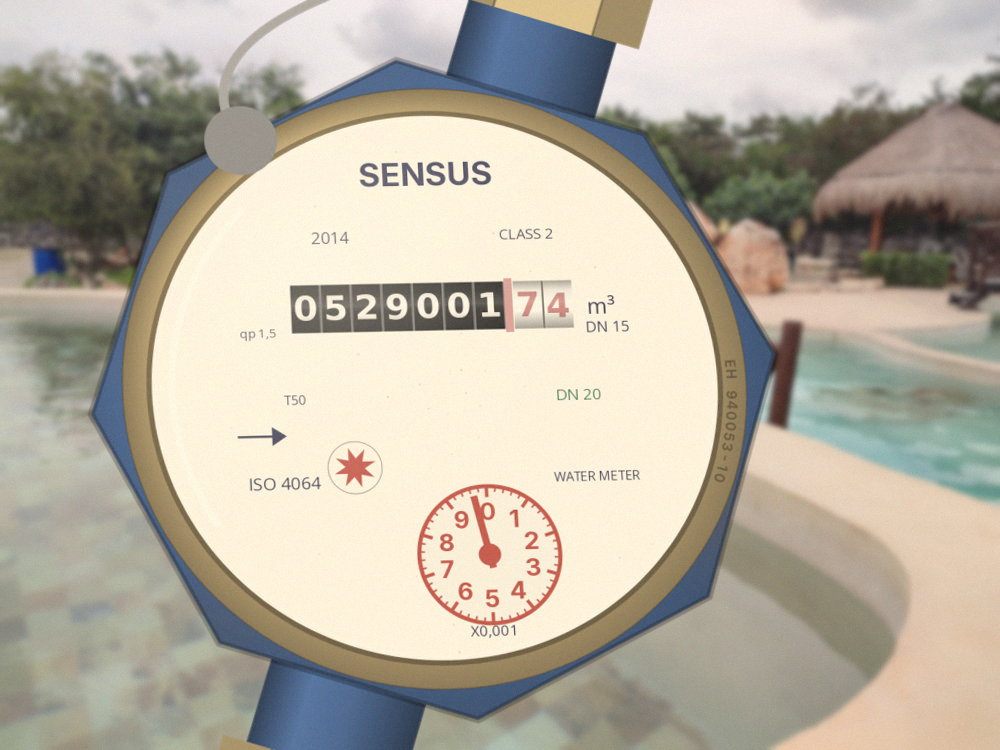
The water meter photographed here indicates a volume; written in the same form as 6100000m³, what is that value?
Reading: 529001.739m³
